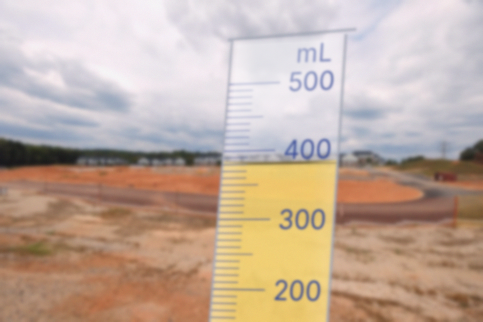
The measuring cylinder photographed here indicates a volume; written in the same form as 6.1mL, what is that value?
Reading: 380mL
